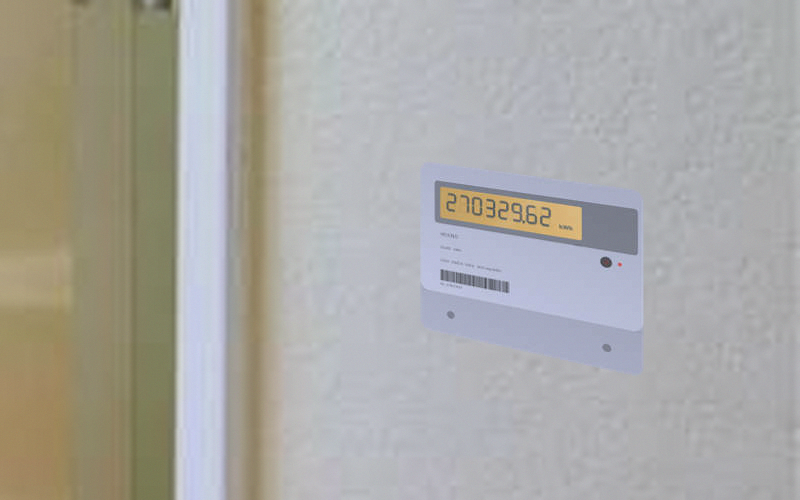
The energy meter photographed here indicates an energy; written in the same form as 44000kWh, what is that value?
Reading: 270329.62kWh
